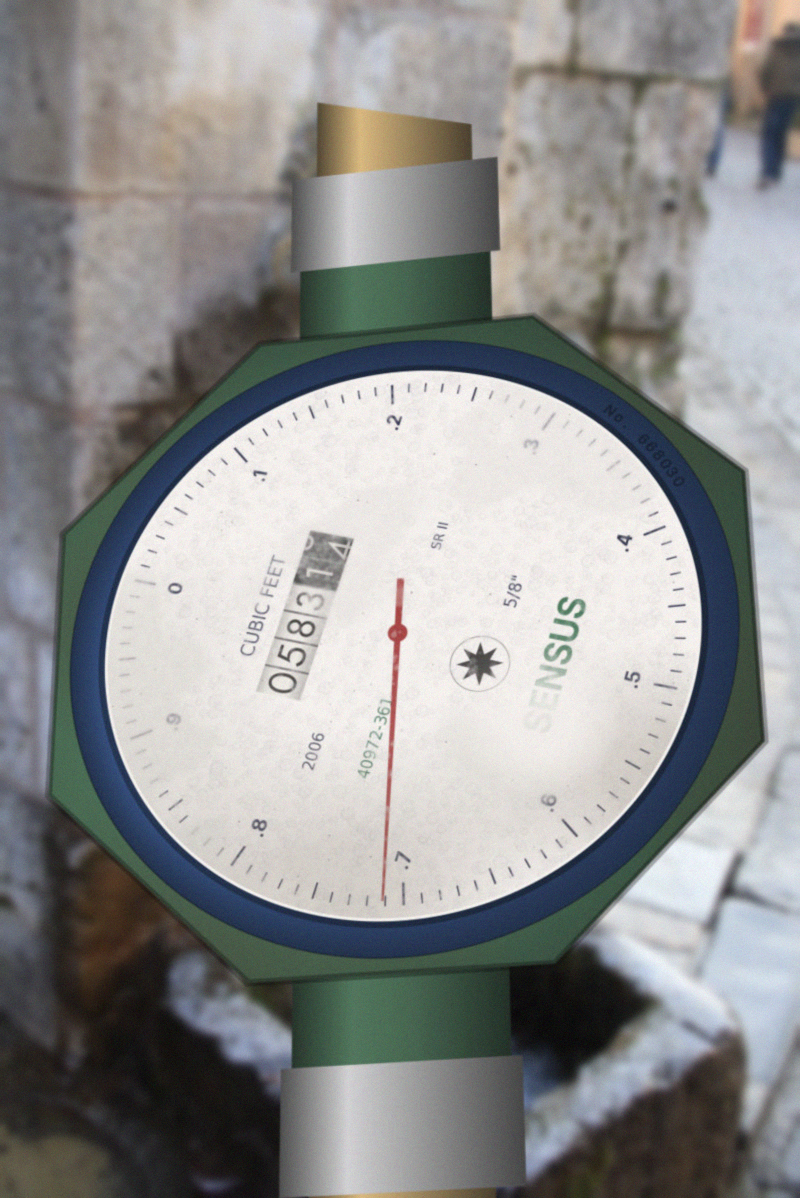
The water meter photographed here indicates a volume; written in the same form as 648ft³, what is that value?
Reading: 58313.71ft³
